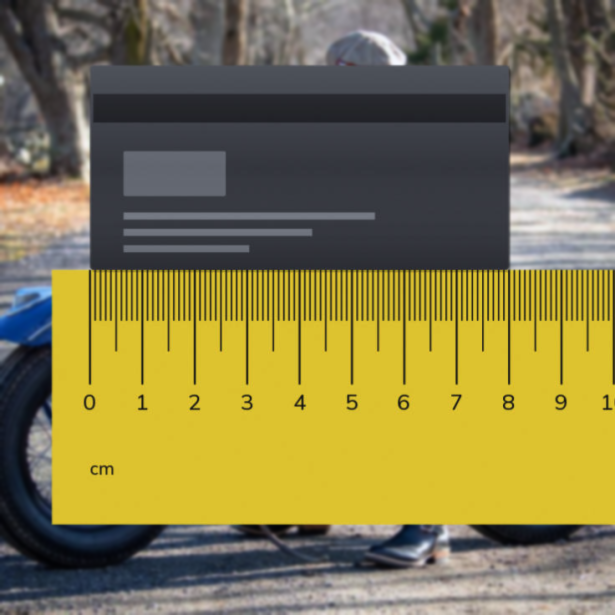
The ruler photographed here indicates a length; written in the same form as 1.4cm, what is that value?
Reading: 8cm
